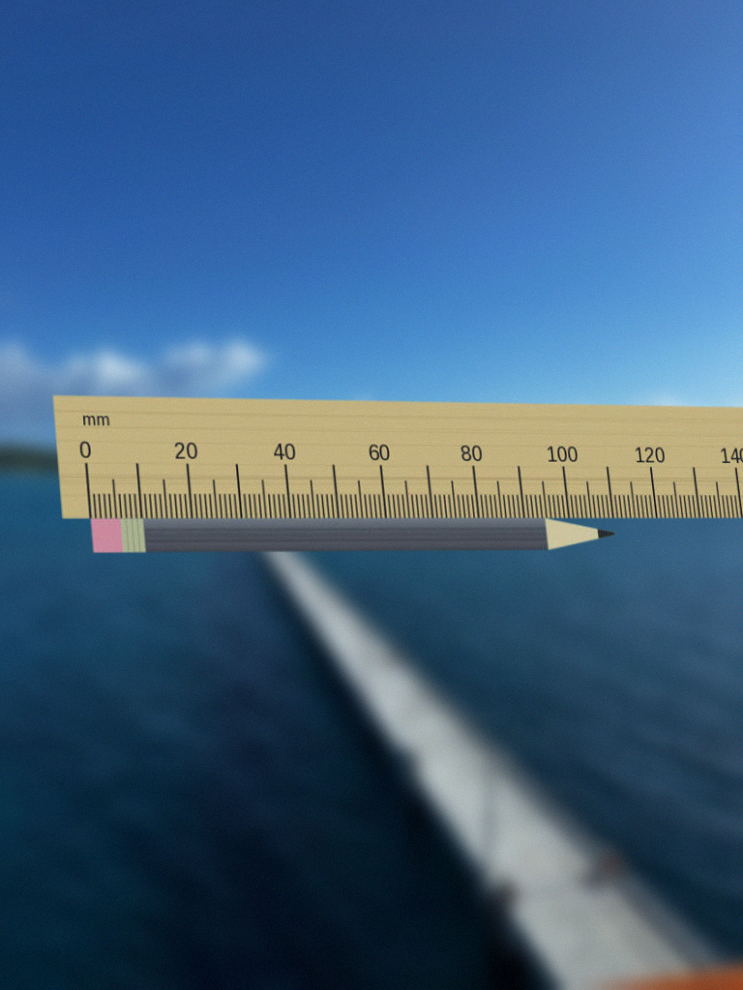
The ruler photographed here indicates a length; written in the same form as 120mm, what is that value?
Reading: 110mm
